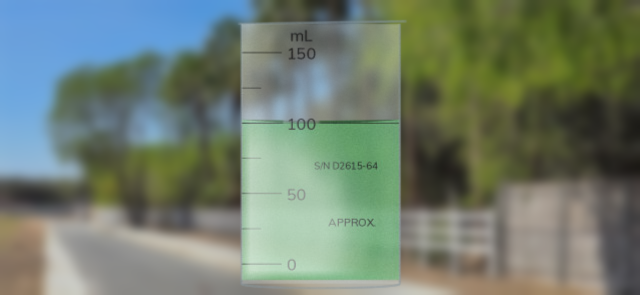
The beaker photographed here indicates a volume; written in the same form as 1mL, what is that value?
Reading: 100mL
